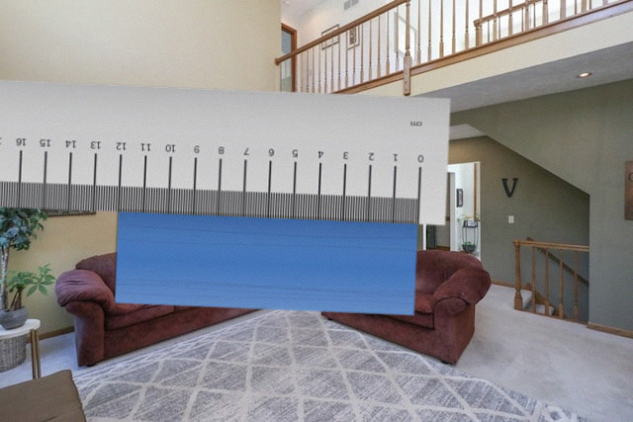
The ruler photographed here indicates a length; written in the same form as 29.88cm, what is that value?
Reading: 12cm
